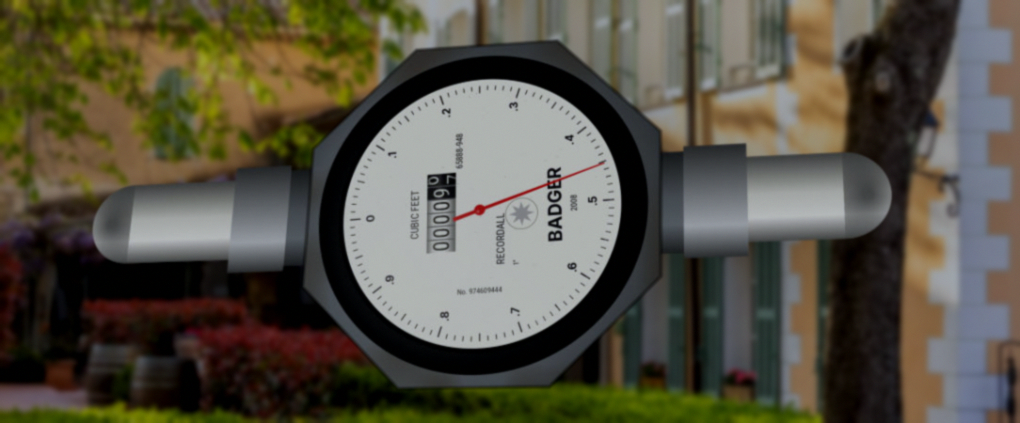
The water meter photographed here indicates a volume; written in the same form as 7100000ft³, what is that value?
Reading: 96.45ft³
